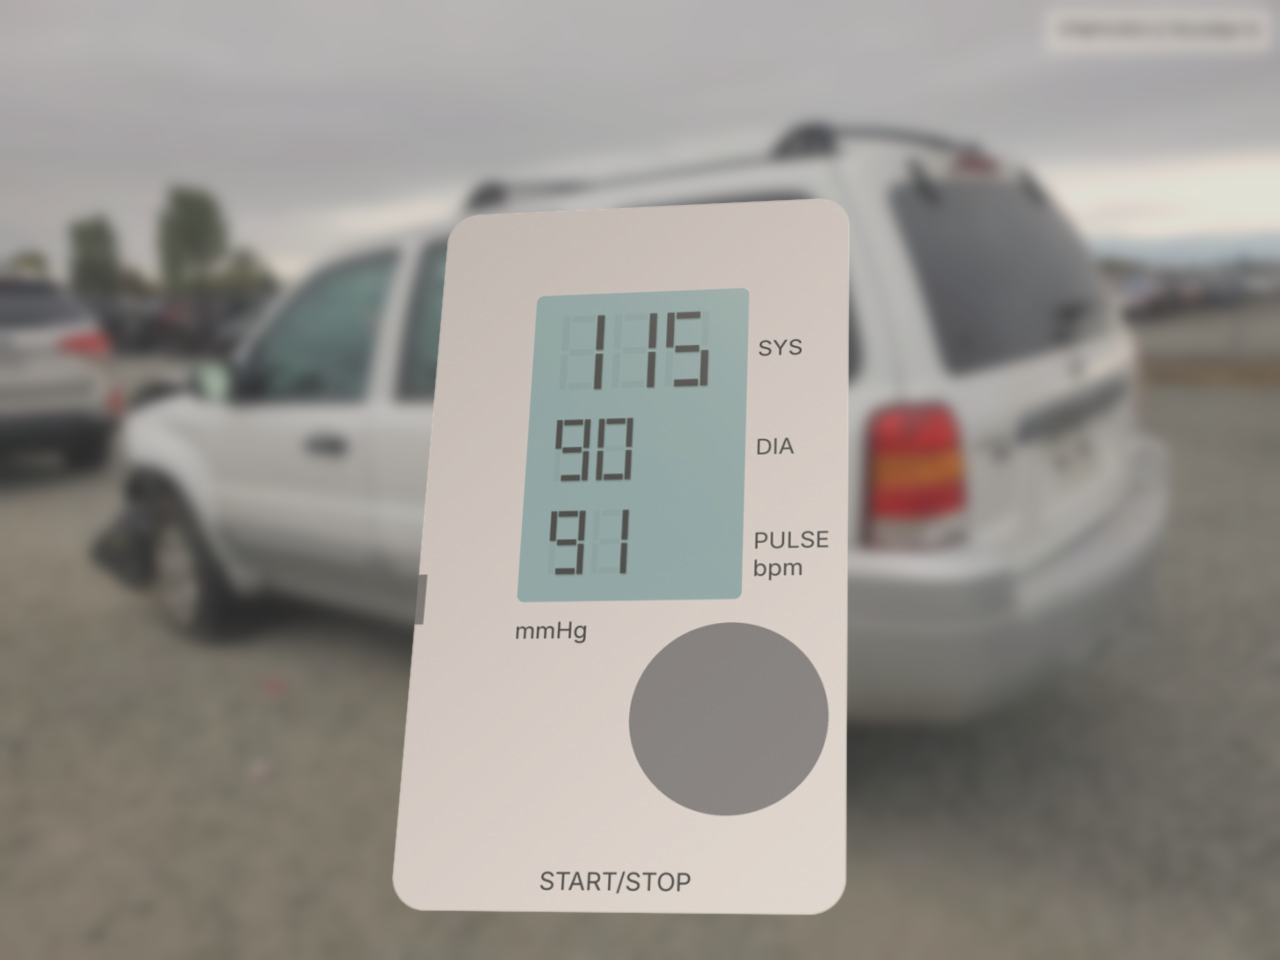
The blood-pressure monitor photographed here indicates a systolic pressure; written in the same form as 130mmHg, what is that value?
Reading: 115mmHg
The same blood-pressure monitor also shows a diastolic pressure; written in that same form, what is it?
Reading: 90mmHg
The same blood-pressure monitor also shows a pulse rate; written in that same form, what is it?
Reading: 91bpm
